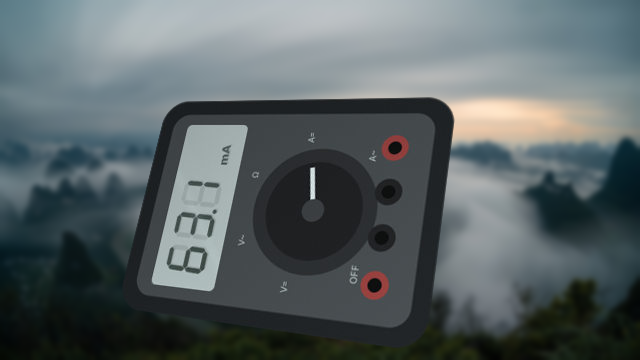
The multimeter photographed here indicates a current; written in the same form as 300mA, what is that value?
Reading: 63.1mA
